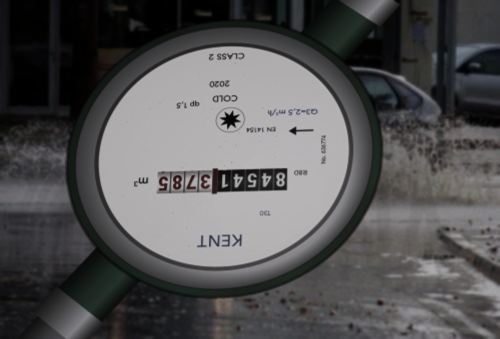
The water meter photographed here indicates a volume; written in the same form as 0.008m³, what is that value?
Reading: 84541.3785m³
